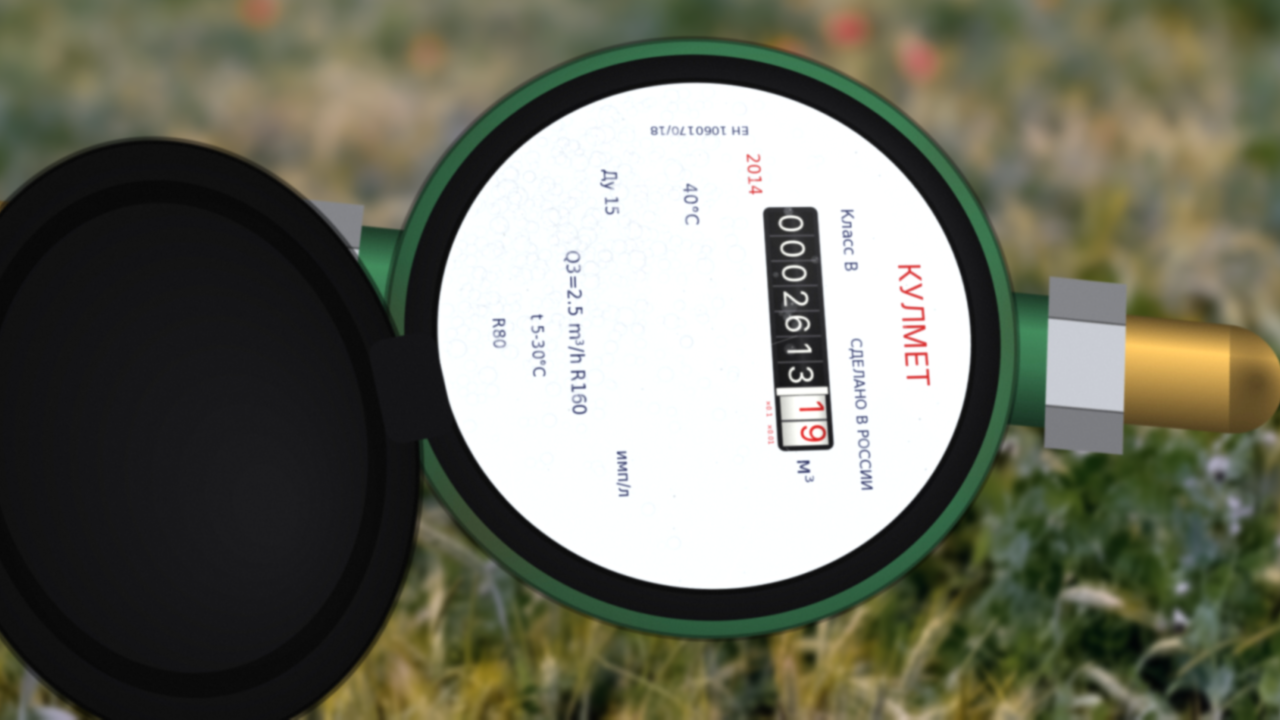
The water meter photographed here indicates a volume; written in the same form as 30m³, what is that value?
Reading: 2613.19m³
